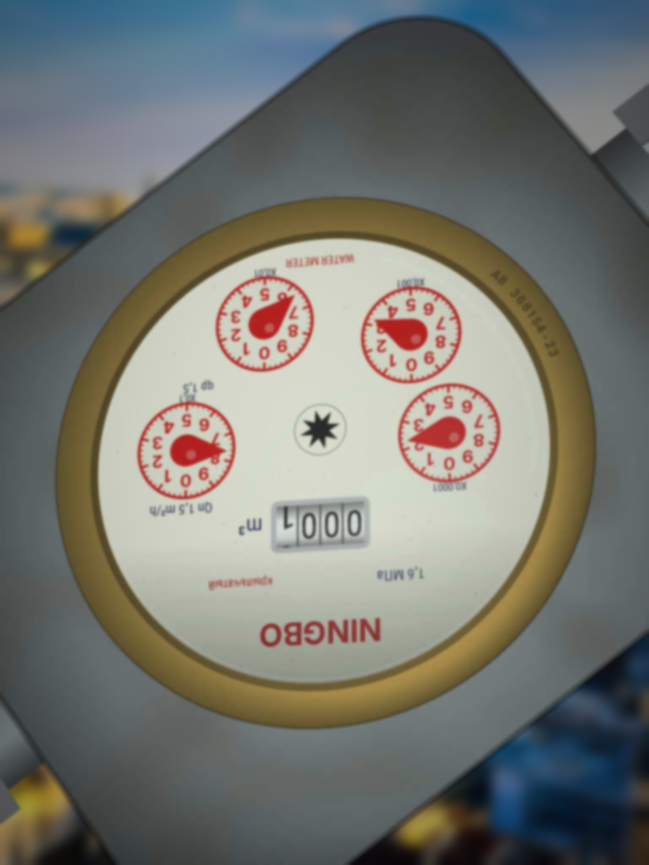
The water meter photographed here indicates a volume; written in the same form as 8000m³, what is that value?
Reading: 0.7632m³
